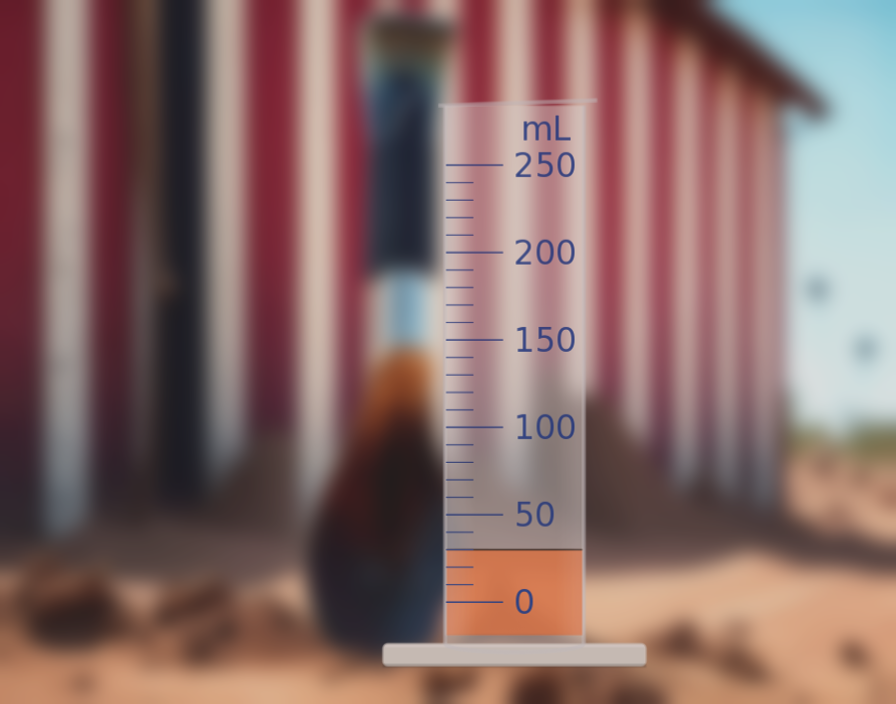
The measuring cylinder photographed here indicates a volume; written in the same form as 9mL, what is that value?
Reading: 30mL
